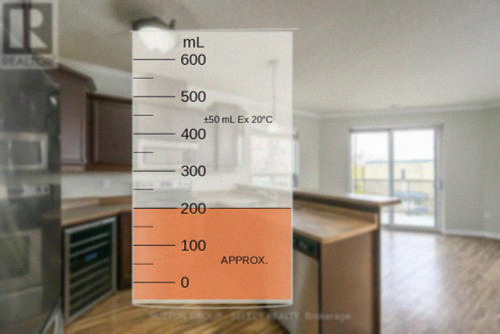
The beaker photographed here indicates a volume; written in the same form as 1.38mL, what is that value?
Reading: 200mL
